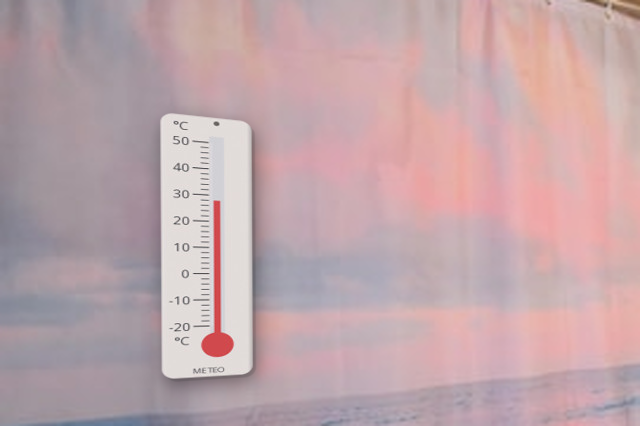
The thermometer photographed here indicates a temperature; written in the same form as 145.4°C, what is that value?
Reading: 28°C
